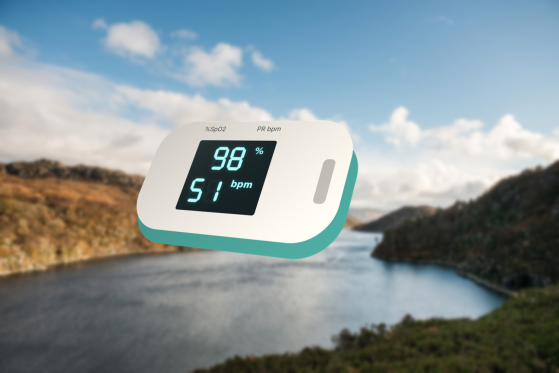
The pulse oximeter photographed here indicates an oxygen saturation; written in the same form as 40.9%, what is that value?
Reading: 98%
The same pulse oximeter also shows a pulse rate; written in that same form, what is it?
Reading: 51bpm
